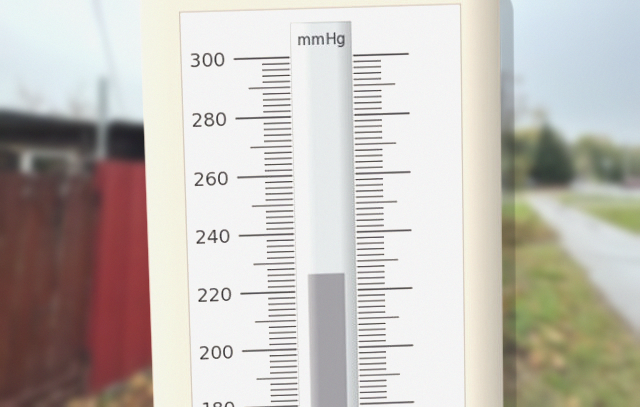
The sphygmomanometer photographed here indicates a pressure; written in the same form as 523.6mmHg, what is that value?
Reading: 226mmHg
